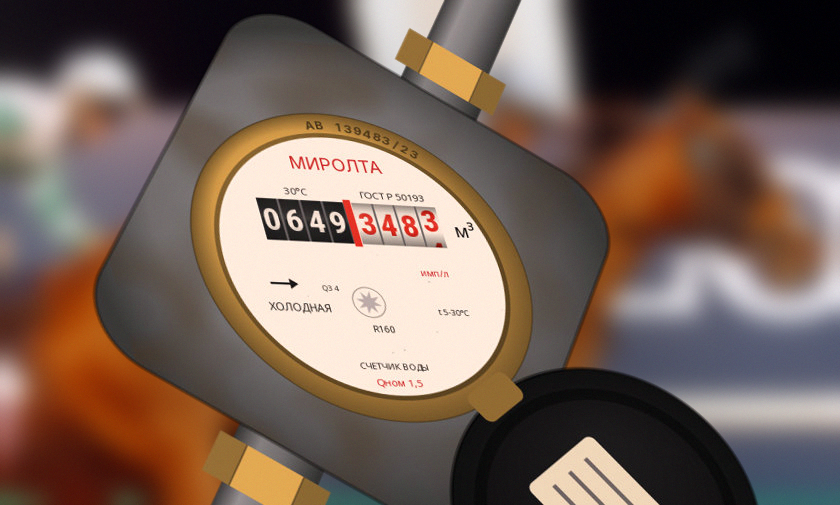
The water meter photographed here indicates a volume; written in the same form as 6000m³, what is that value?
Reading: 649.3483m³
